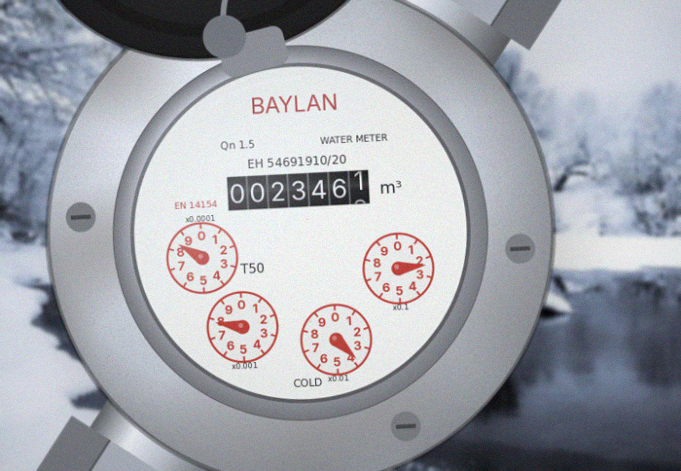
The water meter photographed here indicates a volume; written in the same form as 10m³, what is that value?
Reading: 23461.2378m³
